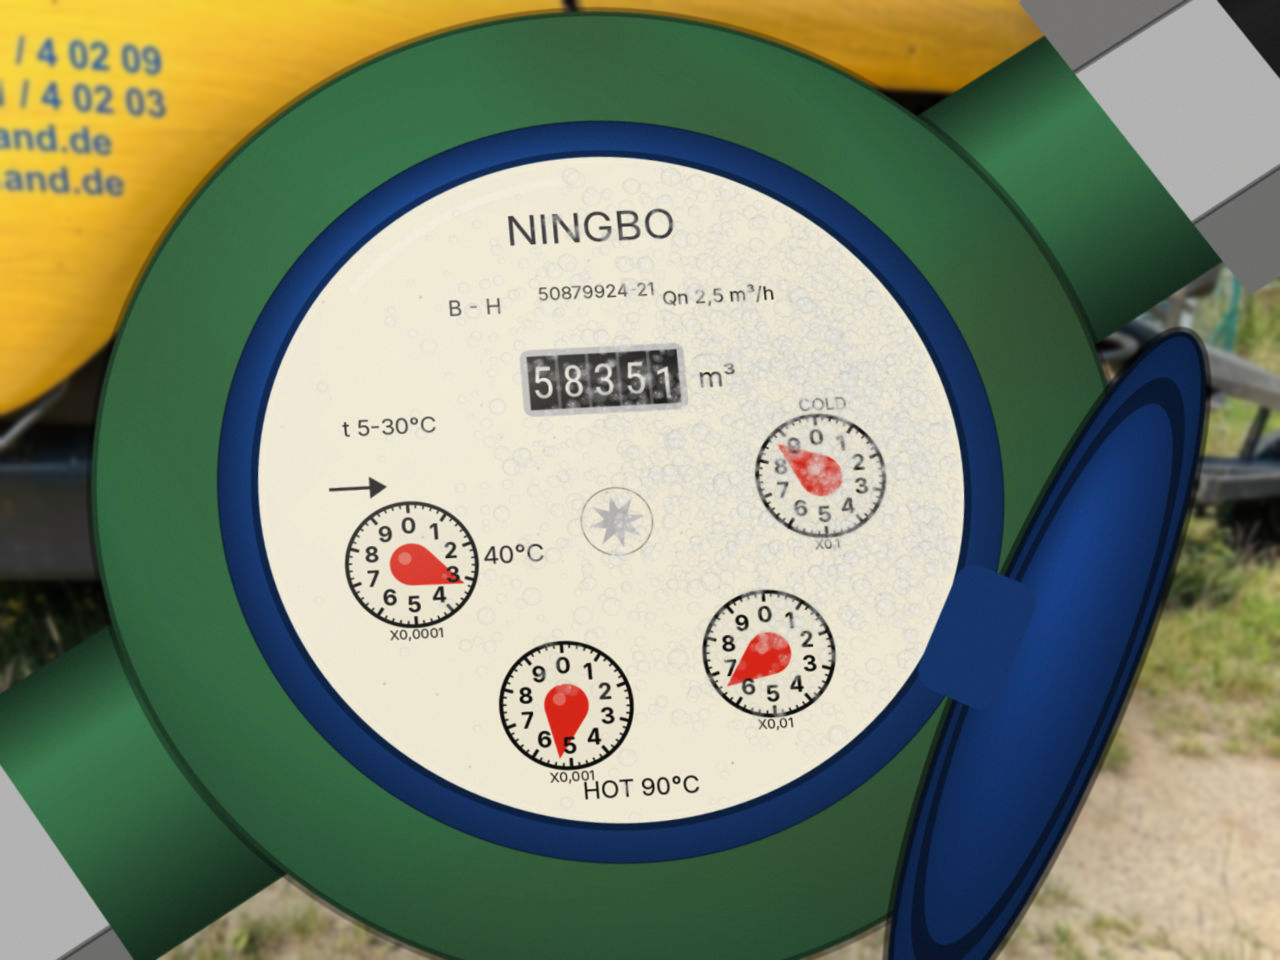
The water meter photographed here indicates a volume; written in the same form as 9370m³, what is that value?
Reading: 58350.8653m³
